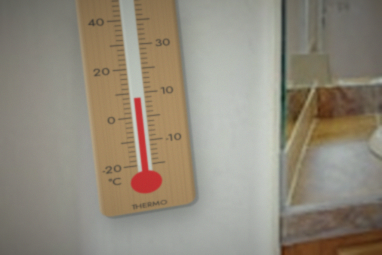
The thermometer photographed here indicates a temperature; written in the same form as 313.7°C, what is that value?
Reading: 8°C
